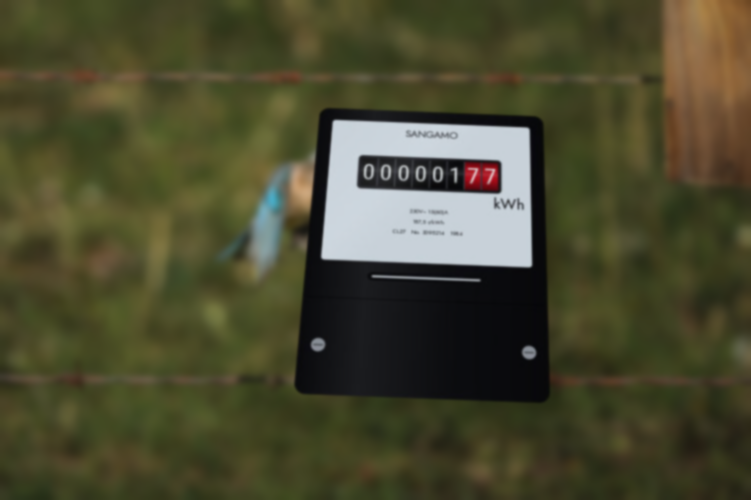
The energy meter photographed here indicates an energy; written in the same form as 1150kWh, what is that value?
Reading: 1.77kWh
